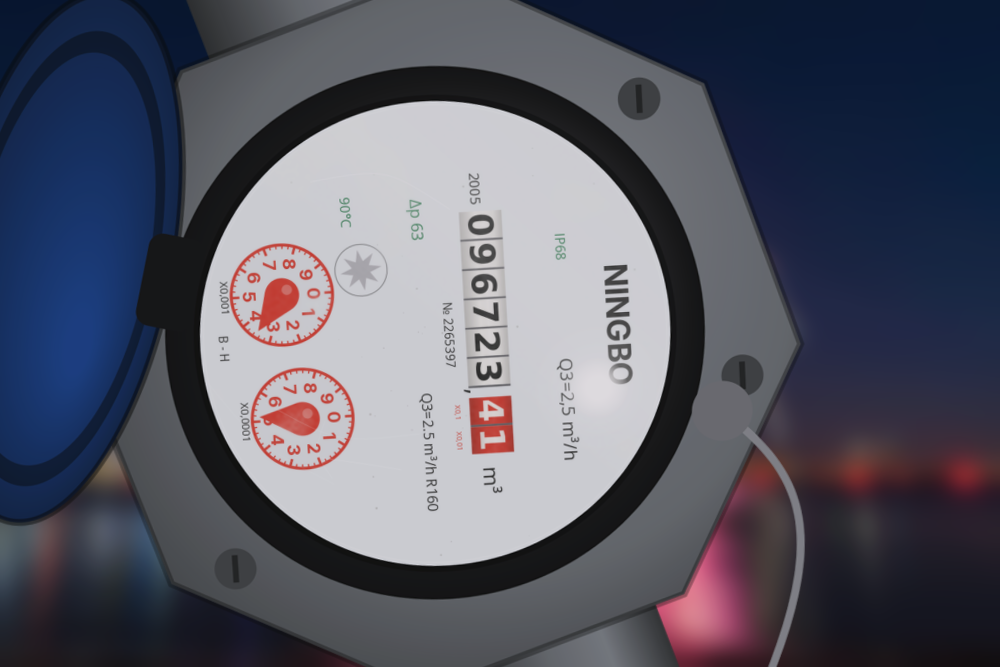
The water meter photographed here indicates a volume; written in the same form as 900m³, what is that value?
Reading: 96723.4135m³
